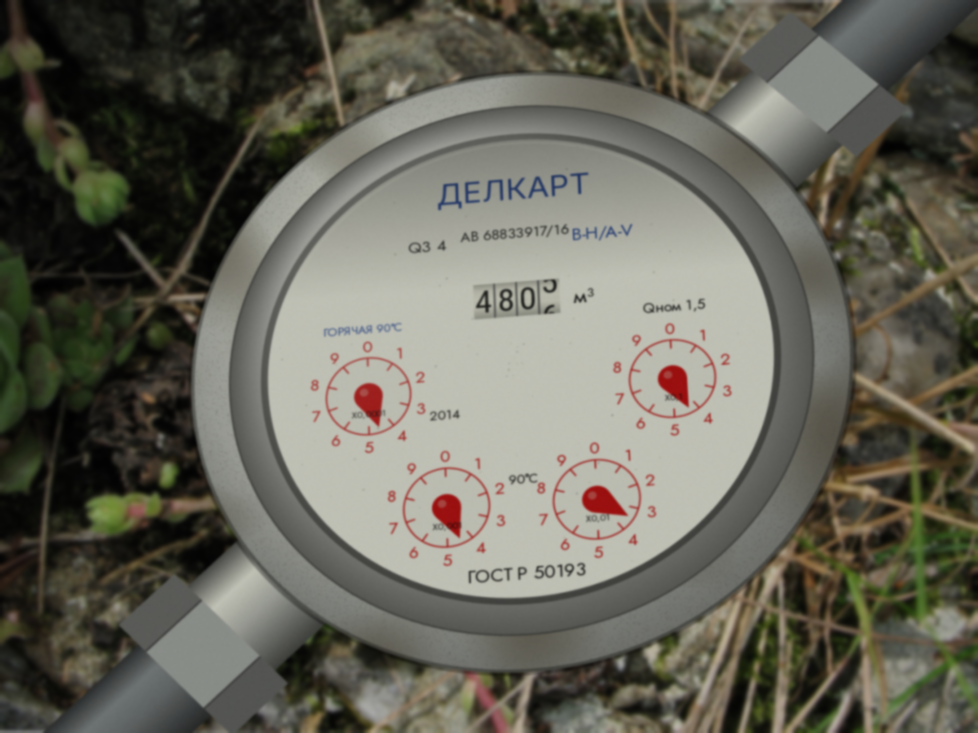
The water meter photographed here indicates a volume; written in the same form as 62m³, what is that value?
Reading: 4805.4344m³
